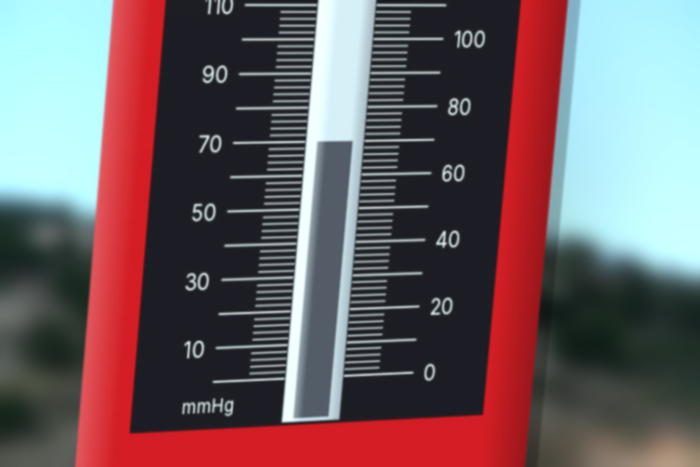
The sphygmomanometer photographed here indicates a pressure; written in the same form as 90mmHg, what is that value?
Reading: 70mmHg
